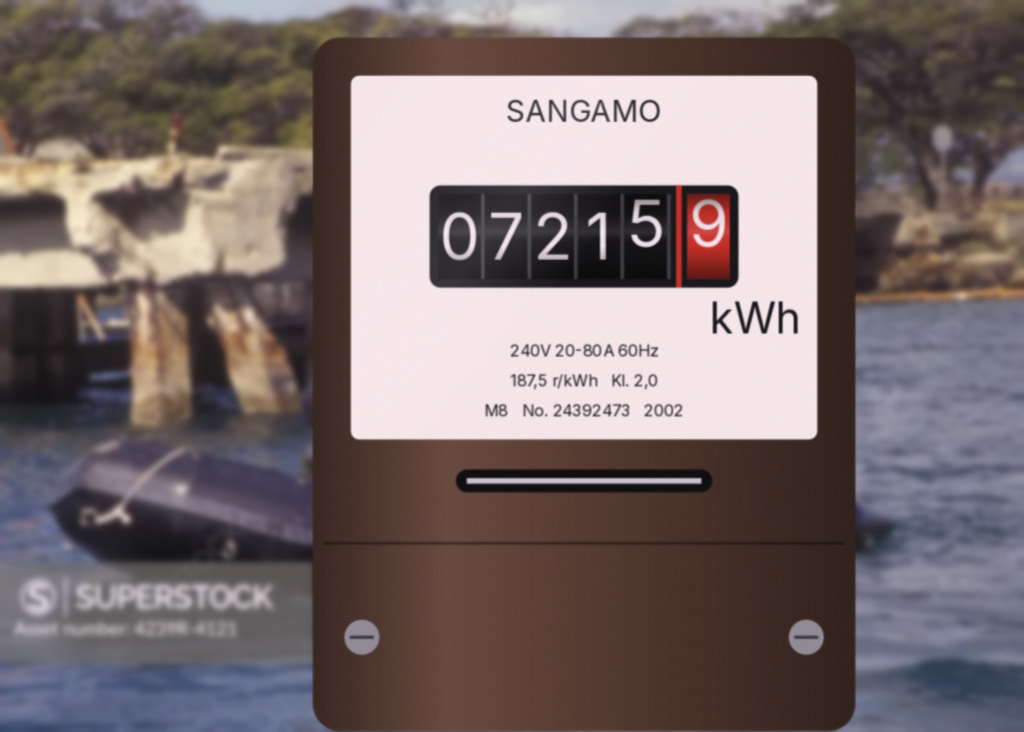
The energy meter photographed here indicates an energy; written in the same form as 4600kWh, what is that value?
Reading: 7215.9kWh
